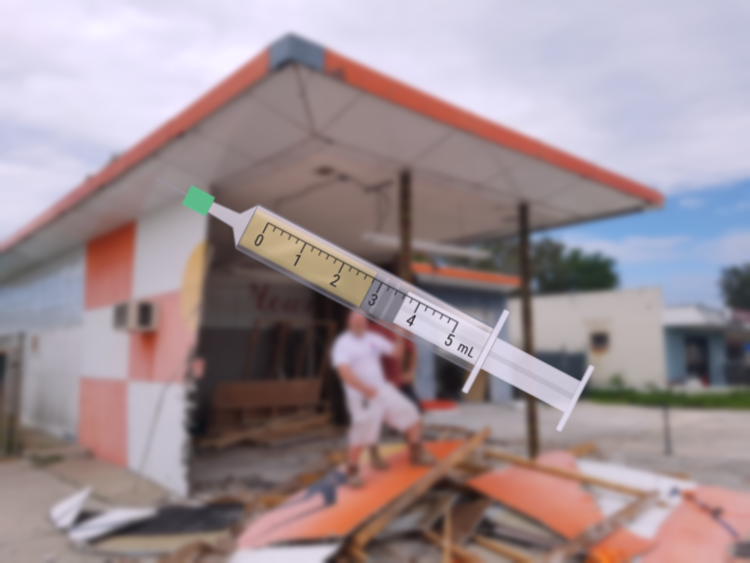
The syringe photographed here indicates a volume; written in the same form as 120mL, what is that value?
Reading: 2.8mL
